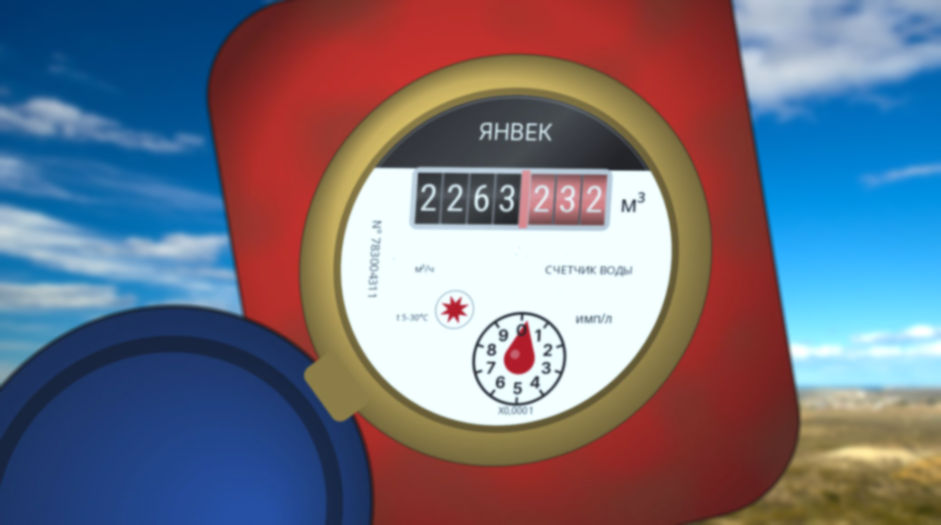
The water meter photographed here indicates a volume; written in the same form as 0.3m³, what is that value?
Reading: 2263.2320m³
